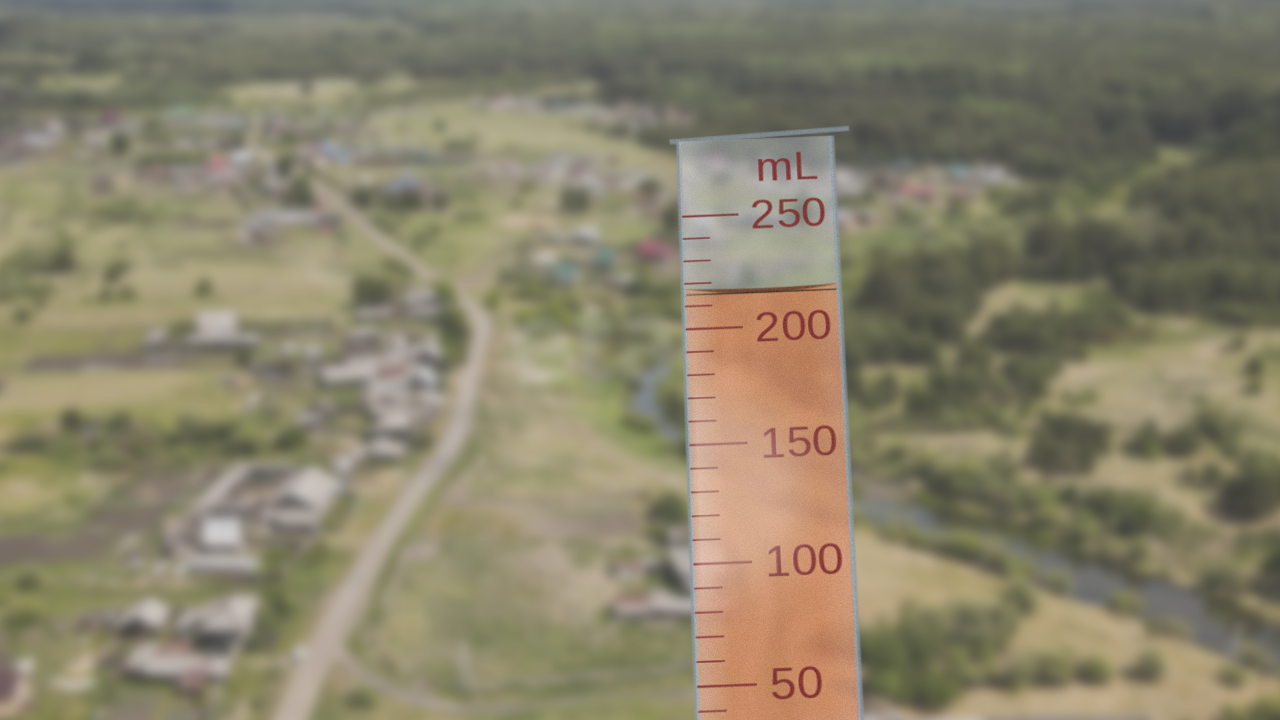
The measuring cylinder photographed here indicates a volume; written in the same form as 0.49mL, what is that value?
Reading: 215mL
